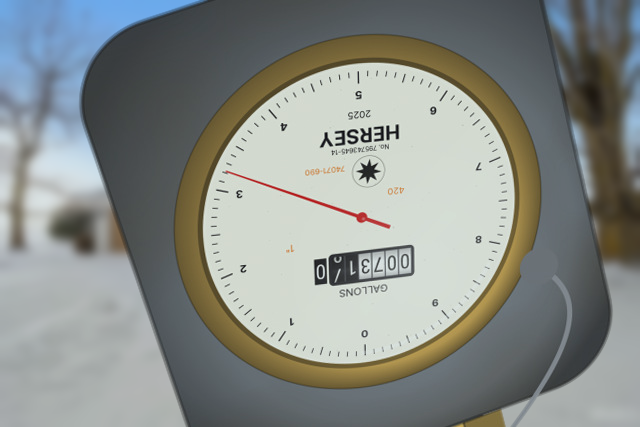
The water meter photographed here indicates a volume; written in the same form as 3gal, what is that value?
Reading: 73173.2gal
